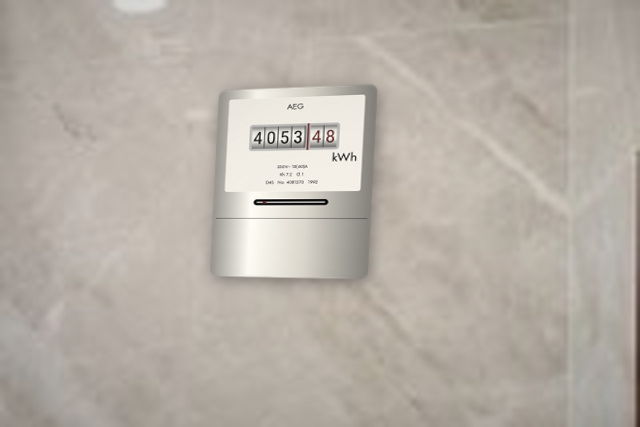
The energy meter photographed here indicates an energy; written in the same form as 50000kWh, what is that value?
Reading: 4053.48kWh
